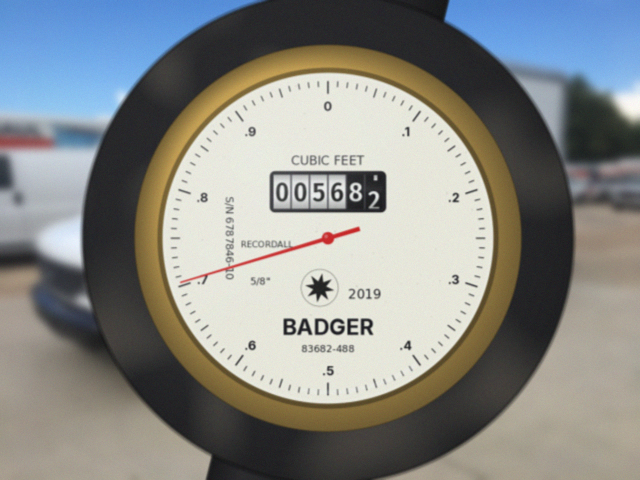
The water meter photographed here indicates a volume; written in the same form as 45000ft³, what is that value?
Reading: 5681.70ft³
